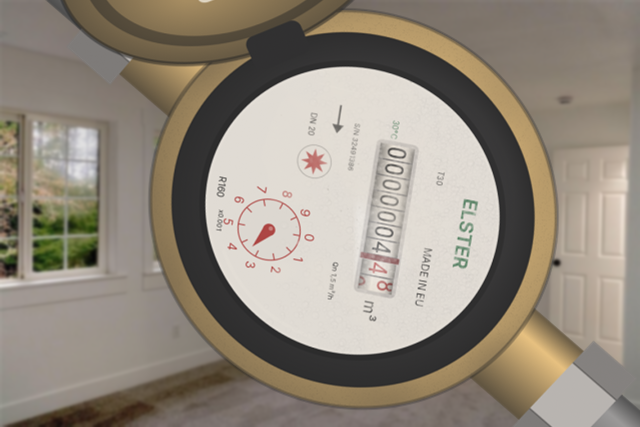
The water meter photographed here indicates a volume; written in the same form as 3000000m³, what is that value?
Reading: 4.483m³
